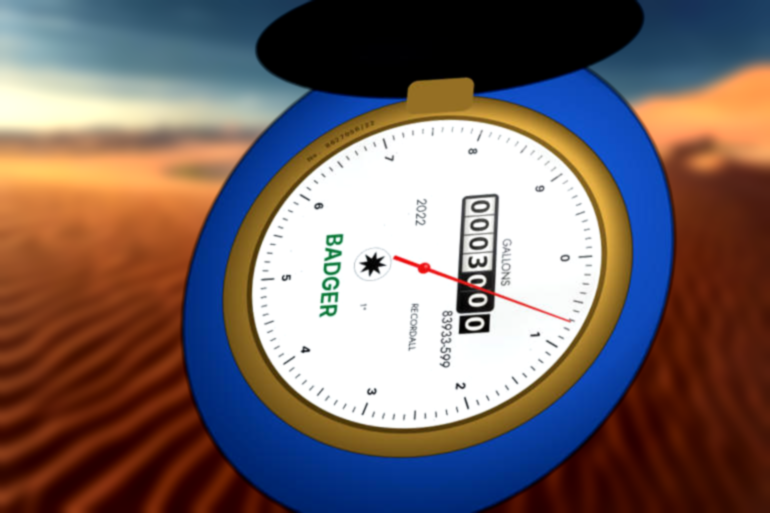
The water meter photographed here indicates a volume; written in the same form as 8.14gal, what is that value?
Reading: 3000.7gal
